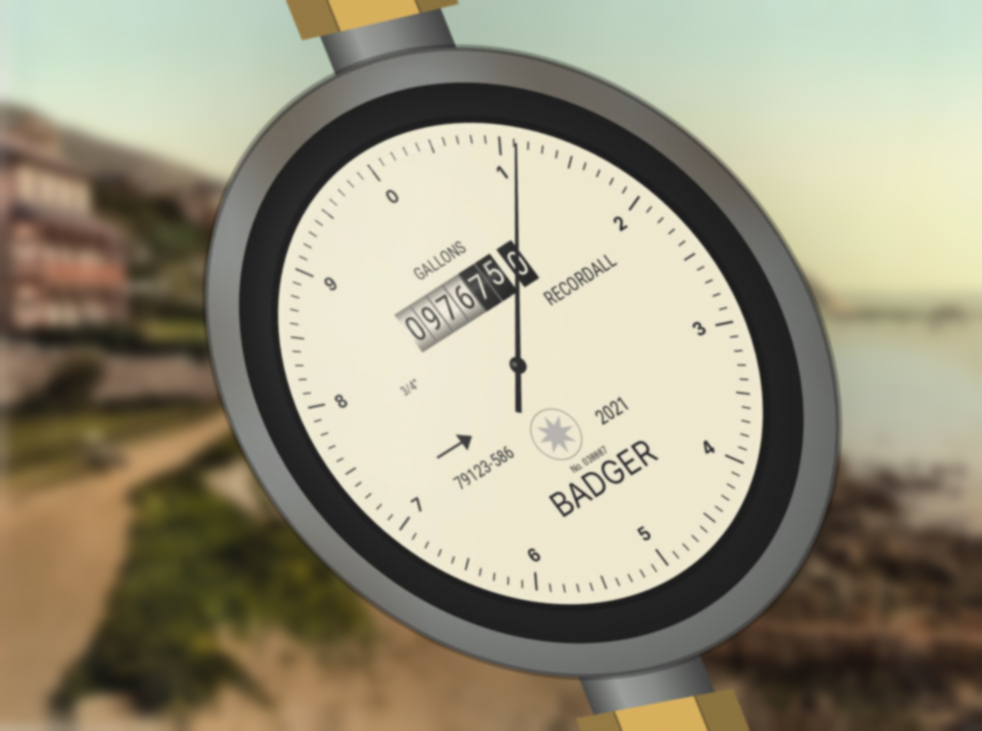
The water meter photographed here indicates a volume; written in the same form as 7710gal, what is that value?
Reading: 976751.1gal
